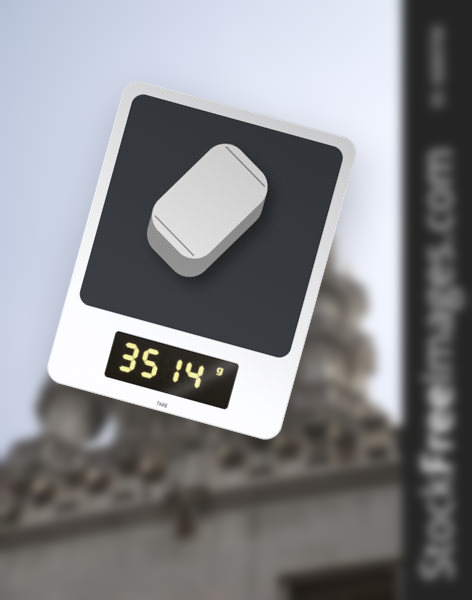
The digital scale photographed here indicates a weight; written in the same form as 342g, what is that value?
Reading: 3514g
